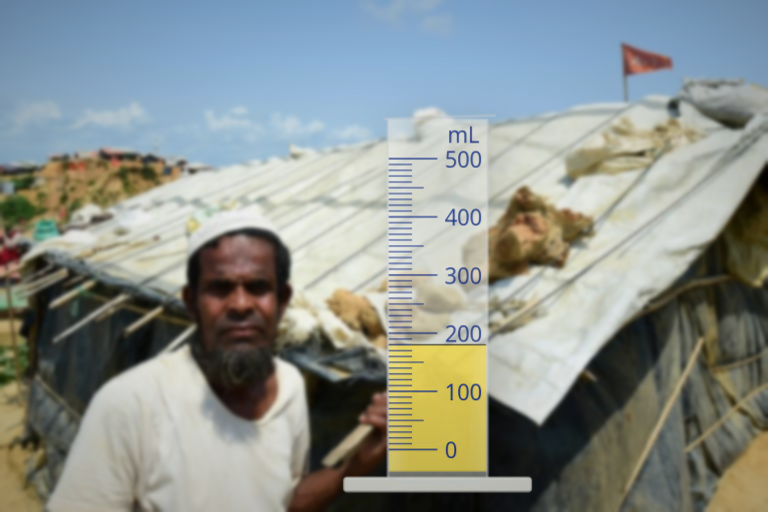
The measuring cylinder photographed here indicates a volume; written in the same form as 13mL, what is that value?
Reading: 180mL
